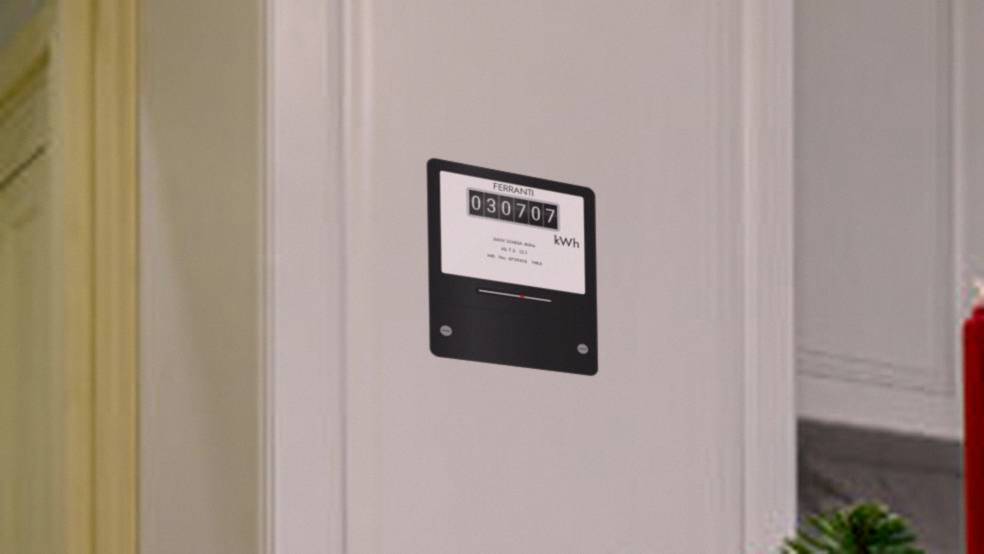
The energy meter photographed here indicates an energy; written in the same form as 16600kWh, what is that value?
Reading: 30707kWh
